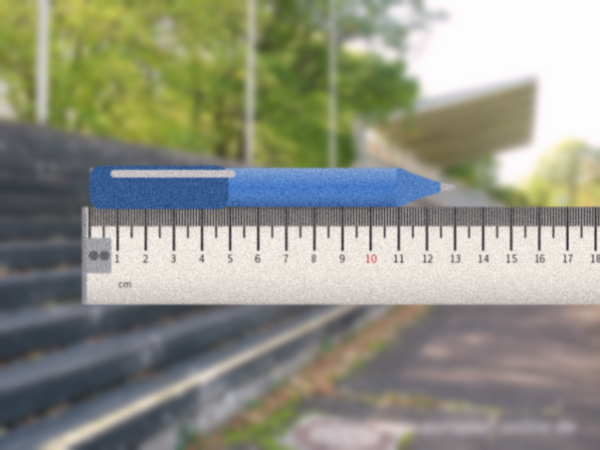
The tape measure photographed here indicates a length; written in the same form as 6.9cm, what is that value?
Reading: 13cm
